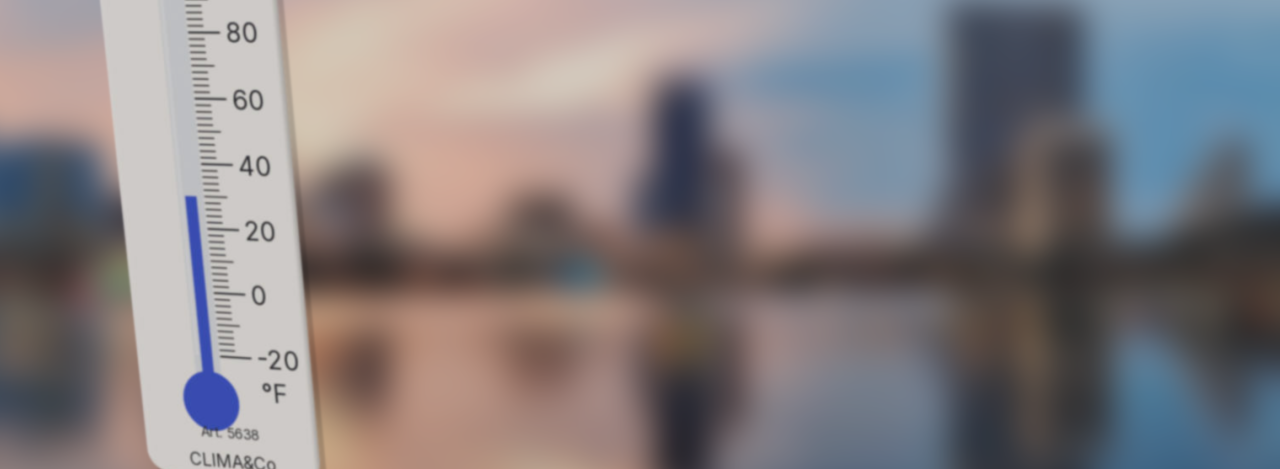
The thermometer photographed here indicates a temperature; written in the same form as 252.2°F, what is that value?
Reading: 30°F
